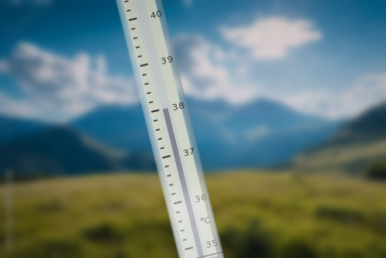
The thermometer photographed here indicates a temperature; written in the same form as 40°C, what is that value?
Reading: 38°C
